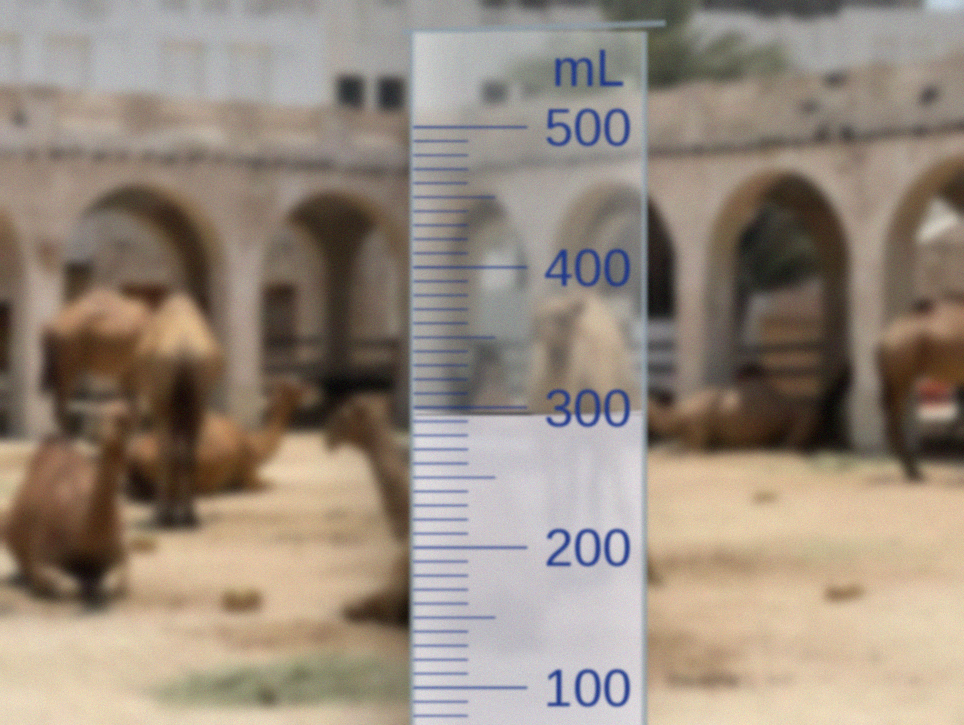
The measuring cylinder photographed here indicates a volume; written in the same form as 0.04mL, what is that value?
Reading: 295mL
